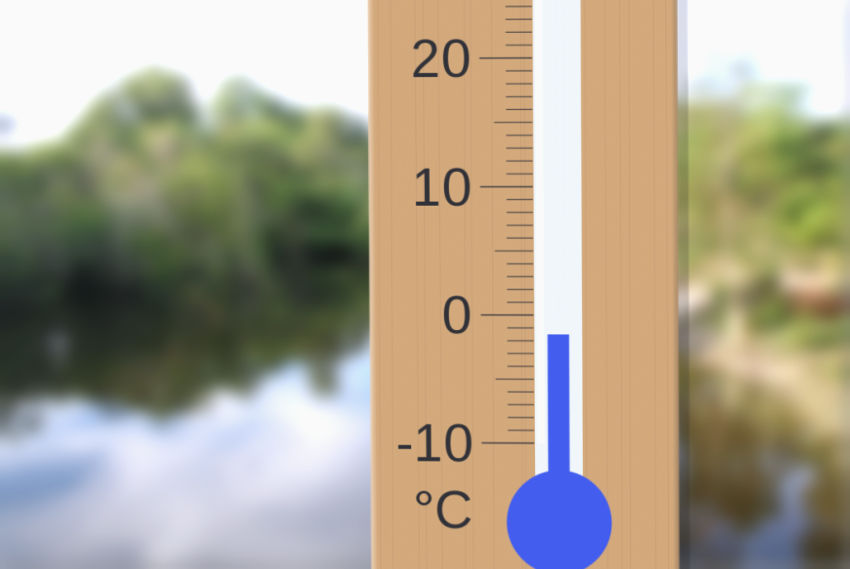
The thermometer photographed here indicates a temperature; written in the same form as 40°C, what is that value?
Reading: -1.5°C
